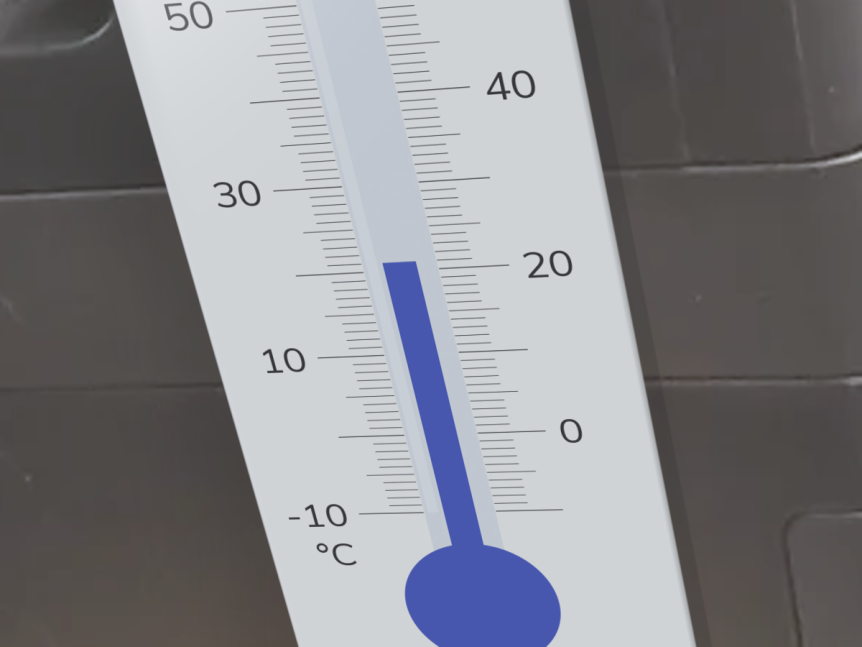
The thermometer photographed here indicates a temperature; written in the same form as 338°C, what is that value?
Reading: 21°C
